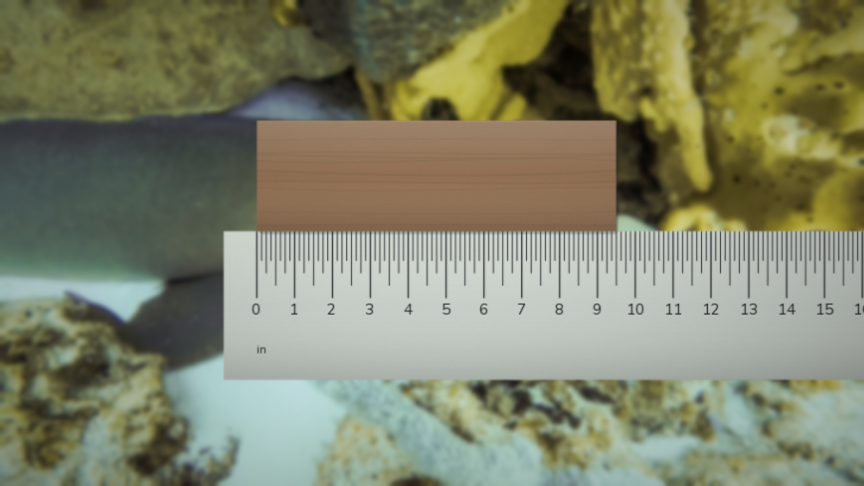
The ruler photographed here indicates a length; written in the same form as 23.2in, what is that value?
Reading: 9.5in
